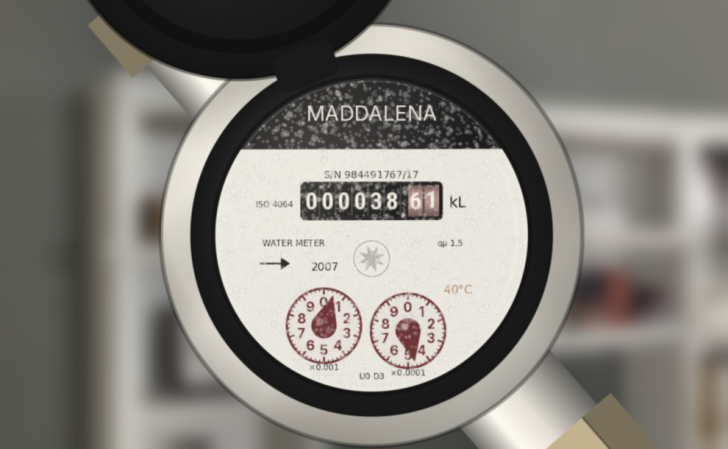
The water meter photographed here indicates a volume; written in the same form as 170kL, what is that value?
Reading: 38.6104kL
